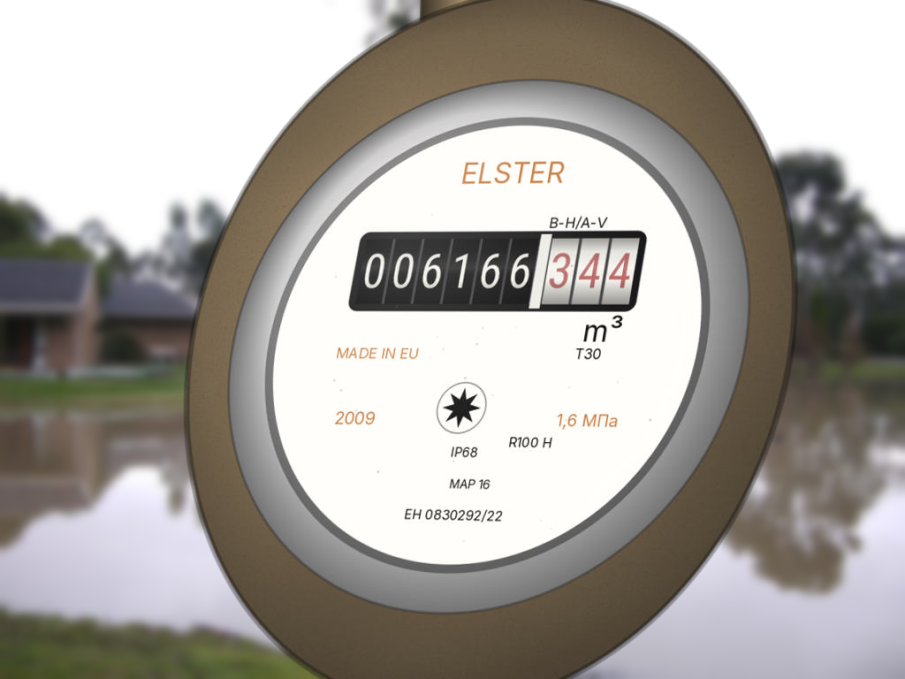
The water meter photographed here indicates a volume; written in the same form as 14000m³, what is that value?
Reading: 6166.344m³
